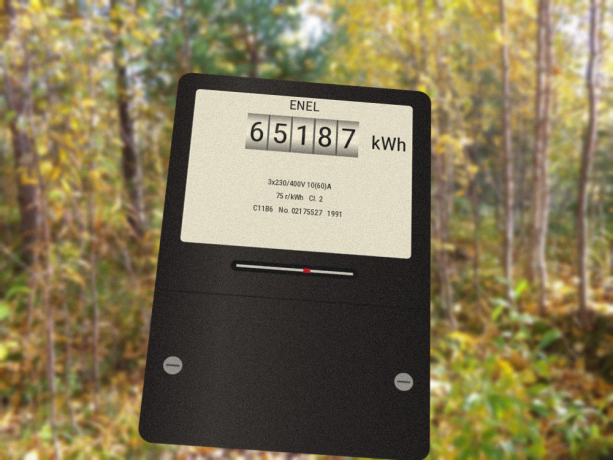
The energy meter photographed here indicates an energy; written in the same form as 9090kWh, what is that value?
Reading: 65187kWh
